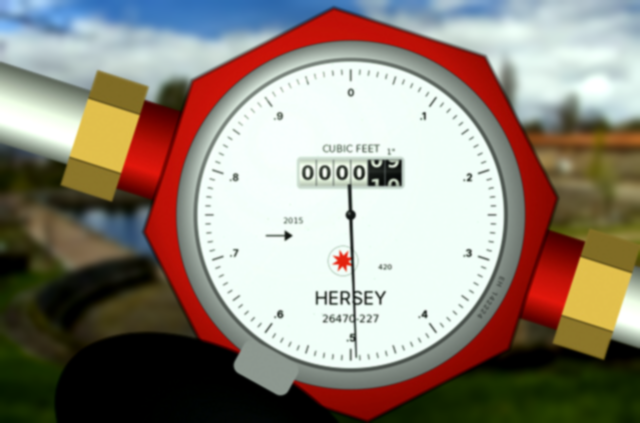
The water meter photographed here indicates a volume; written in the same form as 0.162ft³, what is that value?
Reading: 9.49ft³
